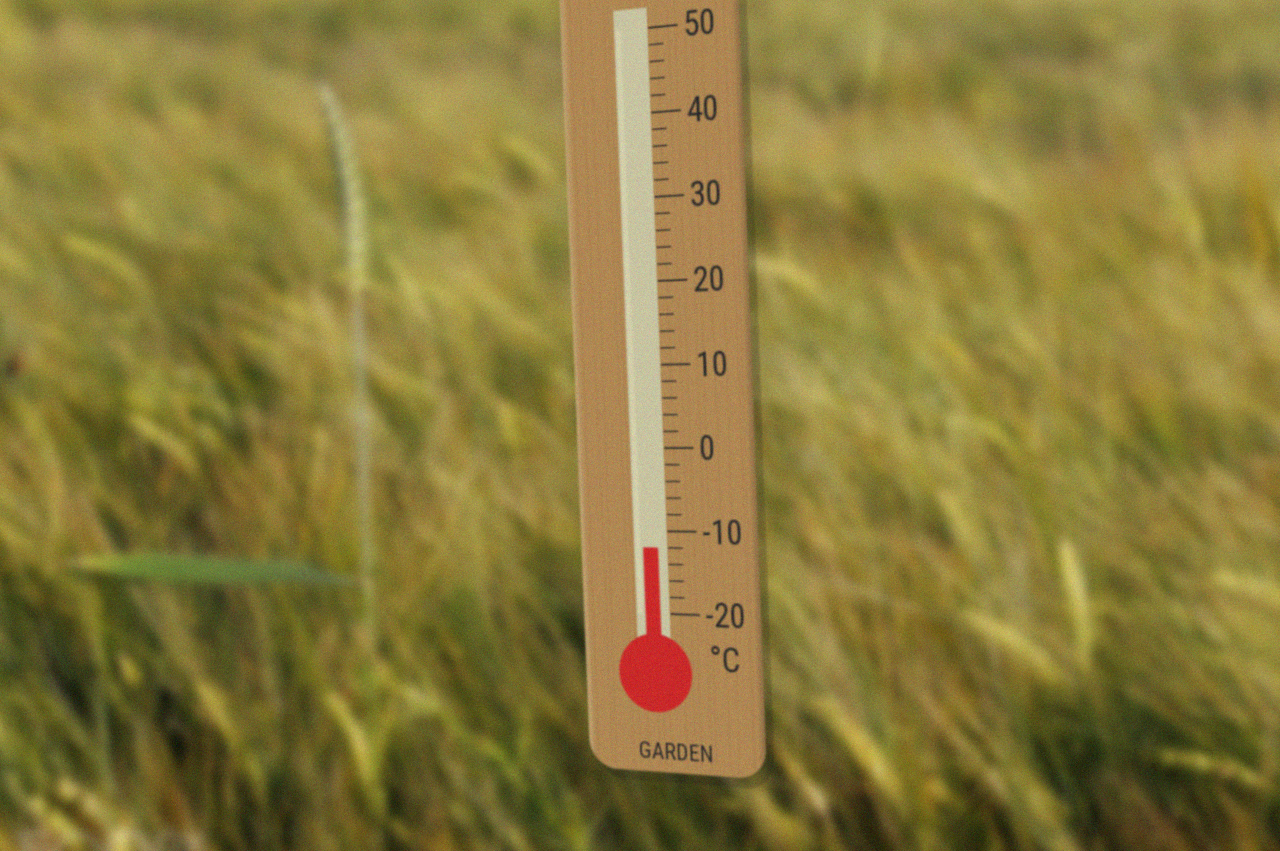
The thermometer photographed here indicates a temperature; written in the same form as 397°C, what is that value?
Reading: -12°C
